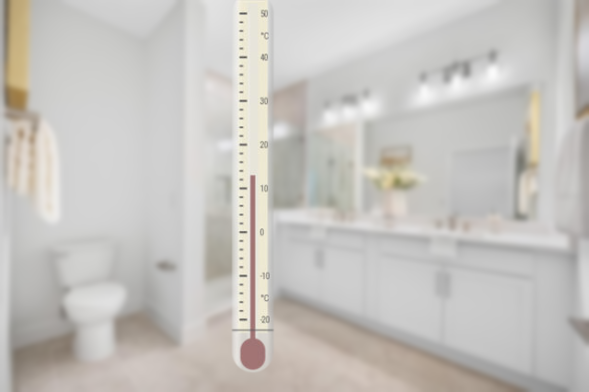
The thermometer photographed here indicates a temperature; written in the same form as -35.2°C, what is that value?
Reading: 13°C
